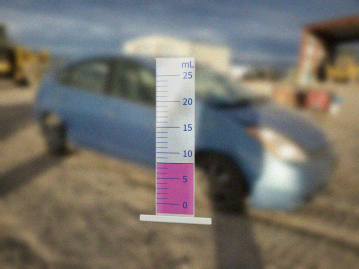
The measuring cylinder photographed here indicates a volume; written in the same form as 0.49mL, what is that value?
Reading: 8mL
